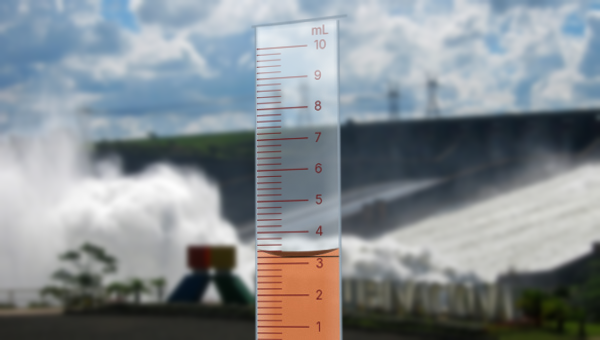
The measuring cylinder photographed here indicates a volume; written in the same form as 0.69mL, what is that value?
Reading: 3.2mL
